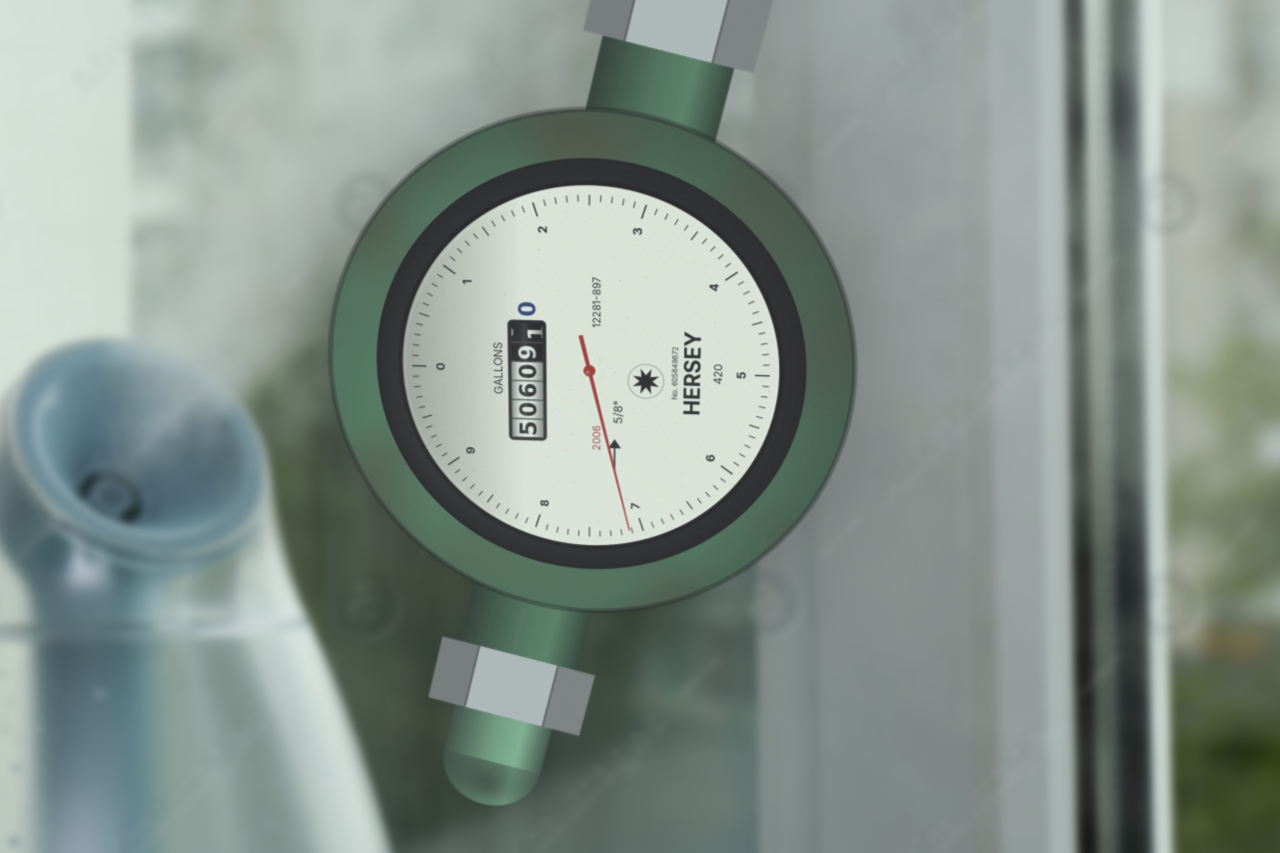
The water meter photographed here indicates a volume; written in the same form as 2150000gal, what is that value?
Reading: 5060907.1gal
